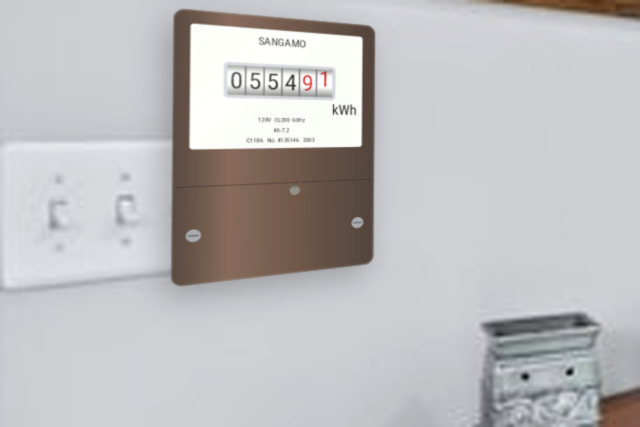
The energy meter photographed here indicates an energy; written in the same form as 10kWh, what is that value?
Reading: 554.91kWh
